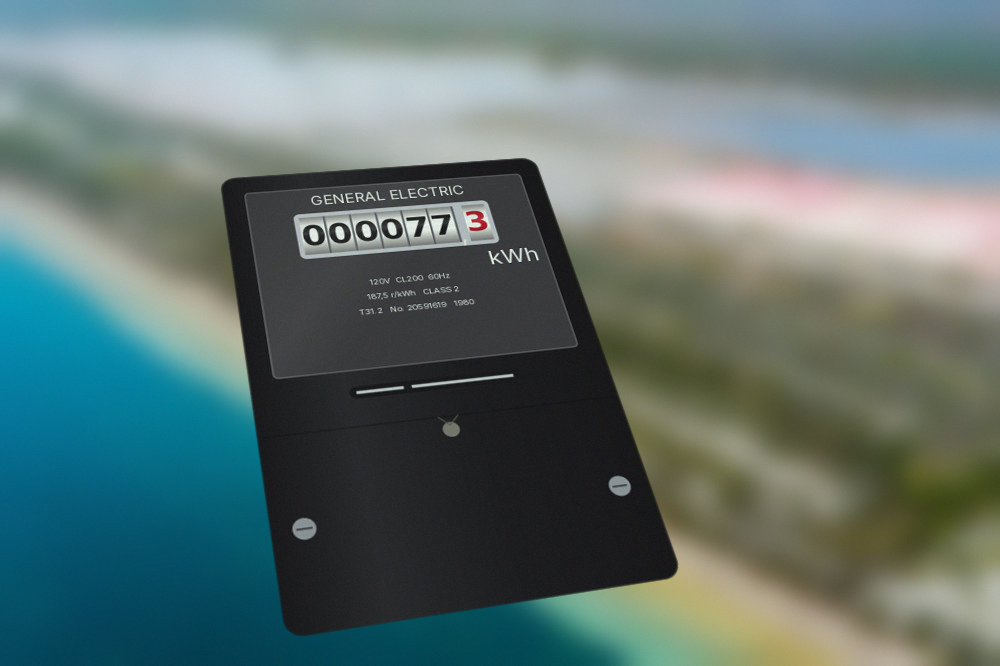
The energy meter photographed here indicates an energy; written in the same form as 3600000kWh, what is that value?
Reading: 77.3kWh
